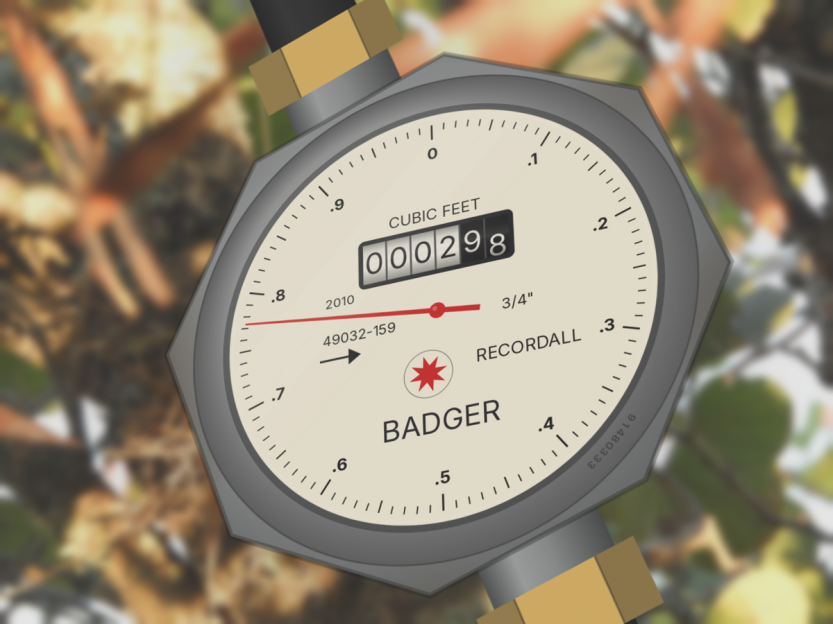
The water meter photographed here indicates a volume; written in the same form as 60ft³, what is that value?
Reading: 297.77ft³
